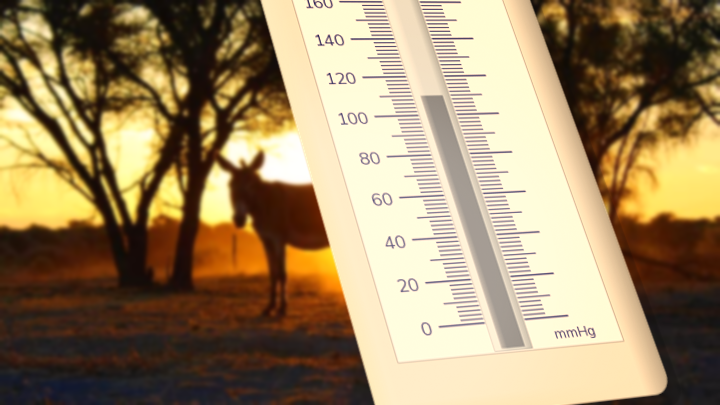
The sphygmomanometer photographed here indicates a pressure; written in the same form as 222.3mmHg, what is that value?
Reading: 110mmHg
